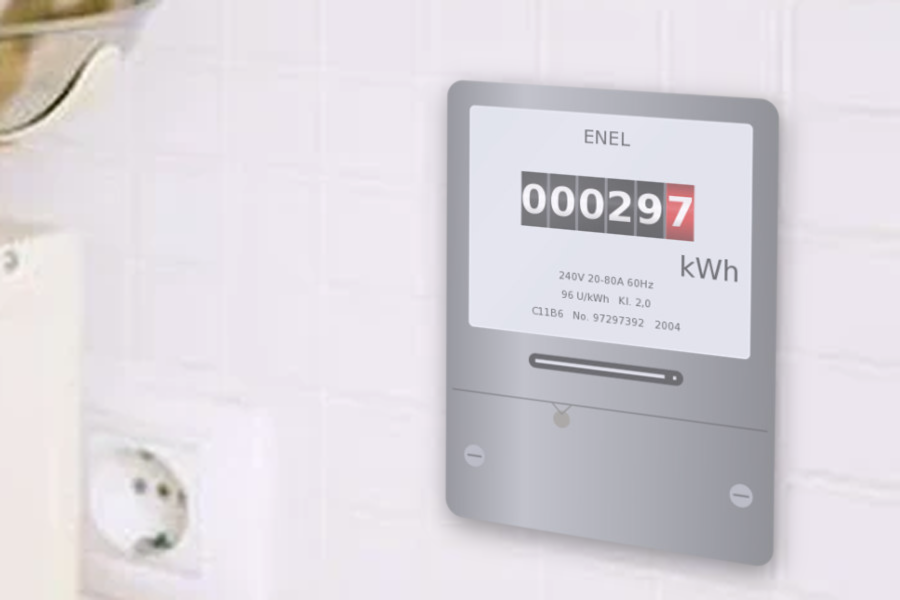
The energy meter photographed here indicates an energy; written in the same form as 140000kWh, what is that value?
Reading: 29.7kWh
